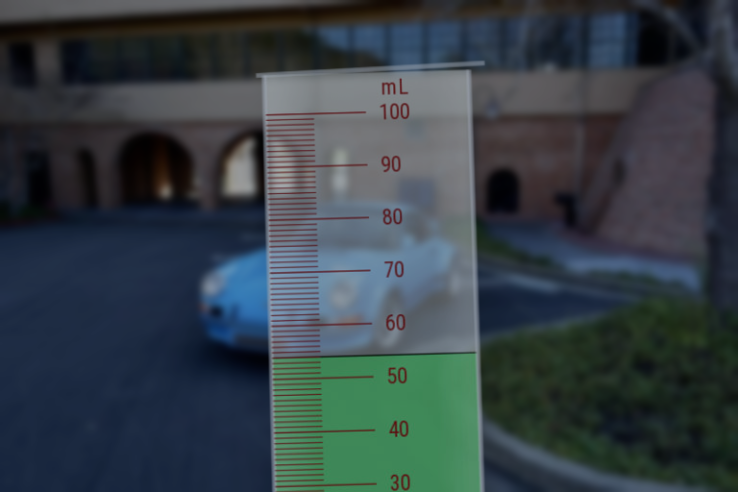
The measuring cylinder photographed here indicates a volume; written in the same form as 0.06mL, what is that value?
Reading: 54mL
